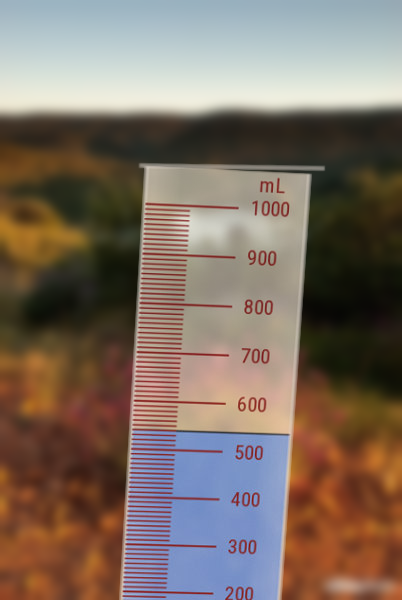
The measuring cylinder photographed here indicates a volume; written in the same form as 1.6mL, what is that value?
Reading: 540mL
